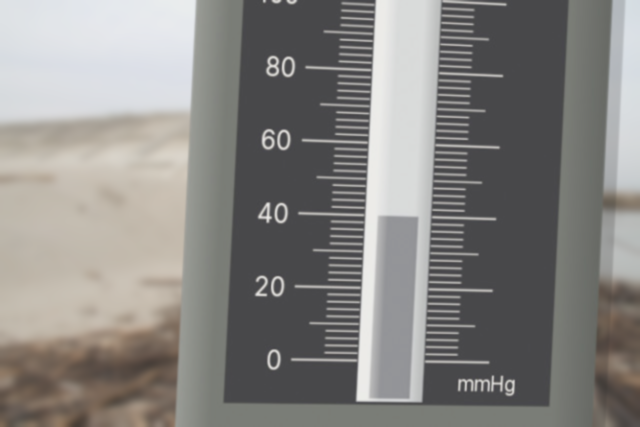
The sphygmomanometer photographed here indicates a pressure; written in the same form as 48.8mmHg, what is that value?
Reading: 40mmHg
